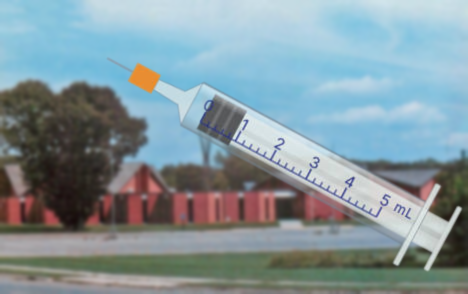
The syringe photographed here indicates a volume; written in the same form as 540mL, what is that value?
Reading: 0mL
